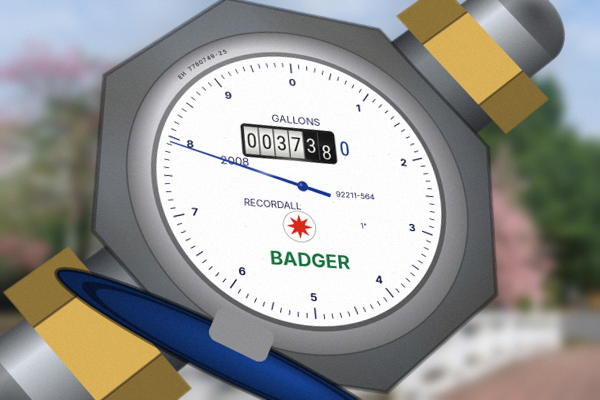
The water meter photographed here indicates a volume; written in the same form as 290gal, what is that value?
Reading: 37377.9gal
